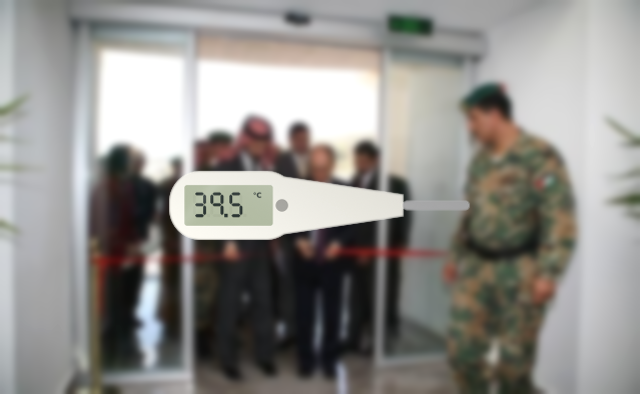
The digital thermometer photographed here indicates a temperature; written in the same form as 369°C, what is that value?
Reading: 39.5°C
